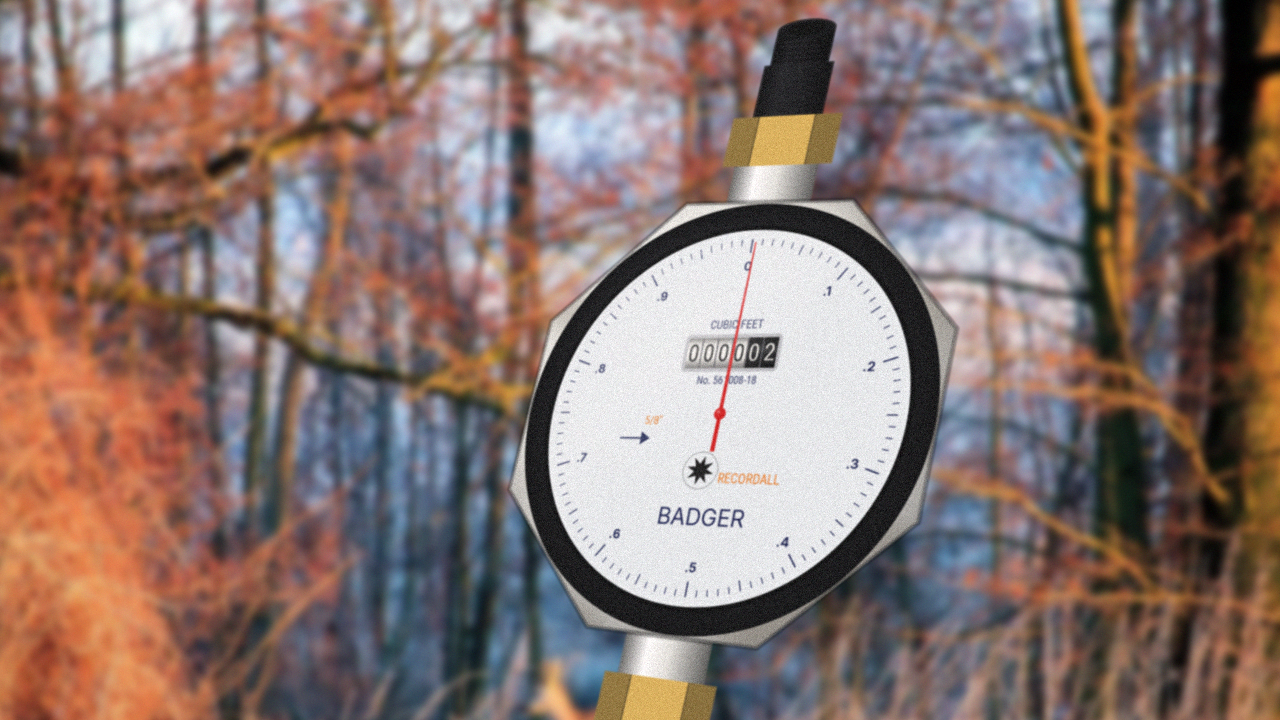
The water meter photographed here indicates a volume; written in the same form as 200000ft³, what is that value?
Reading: 2.00ft³
